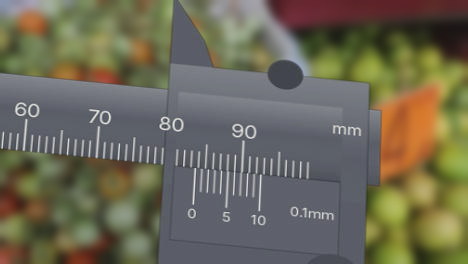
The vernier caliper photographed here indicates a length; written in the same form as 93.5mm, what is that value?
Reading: 83.6mm
